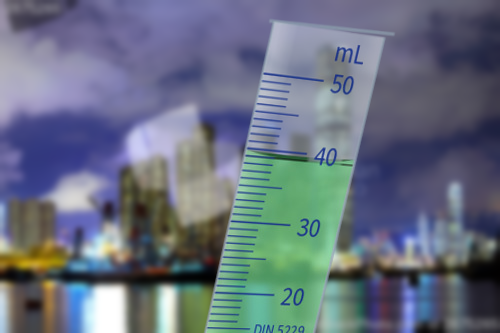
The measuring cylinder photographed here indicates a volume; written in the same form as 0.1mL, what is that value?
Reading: 39mL
